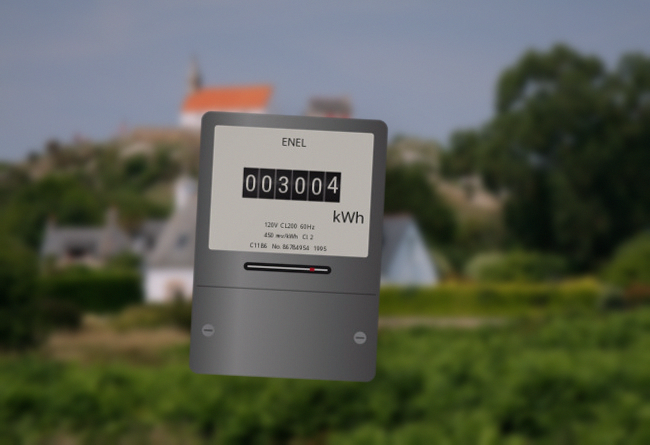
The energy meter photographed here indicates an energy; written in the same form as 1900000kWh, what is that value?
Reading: 3004kWh
